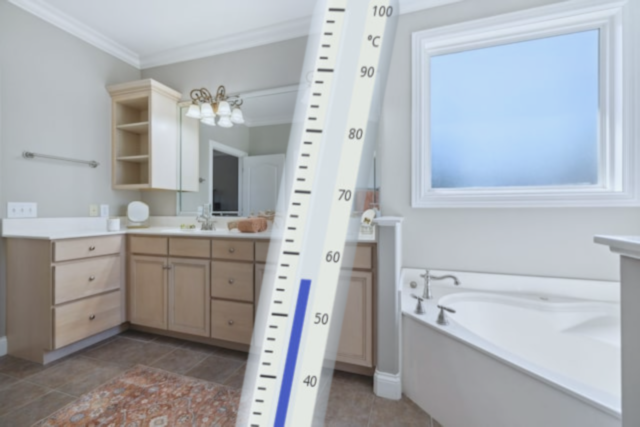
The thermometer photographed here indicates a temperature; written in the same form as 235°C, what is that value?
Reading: 56°C
